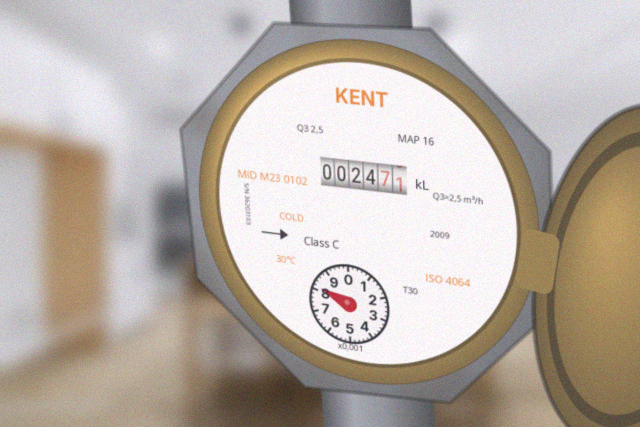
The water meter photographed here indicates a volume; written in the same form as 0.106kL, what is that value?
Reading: 24.708kL
